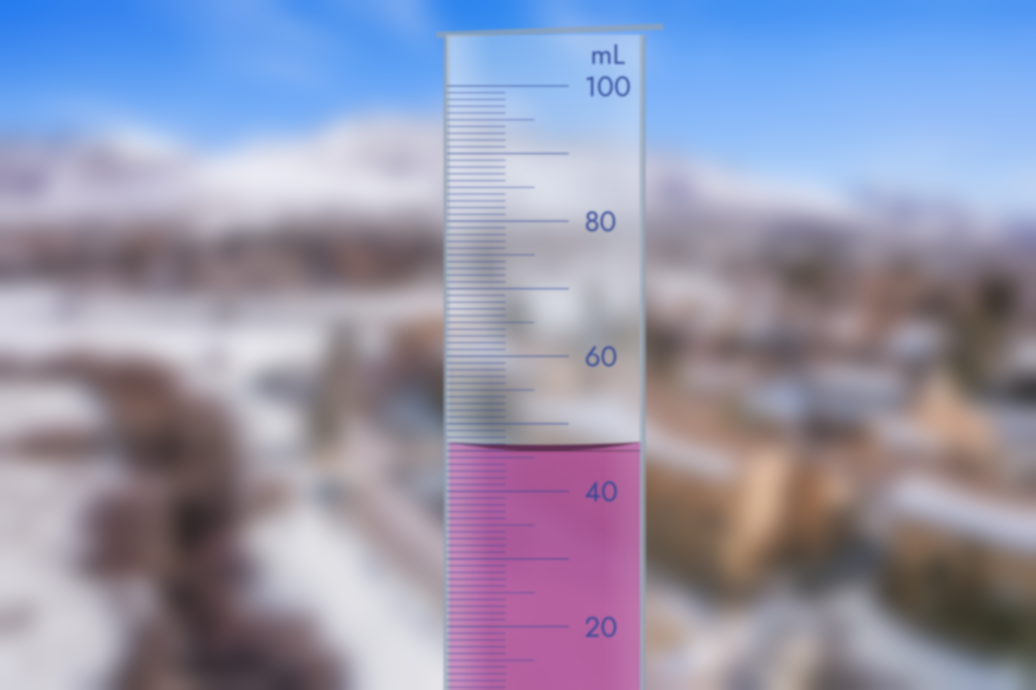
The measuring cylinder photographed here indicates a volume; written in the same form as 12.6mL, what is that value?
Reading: 46mL
